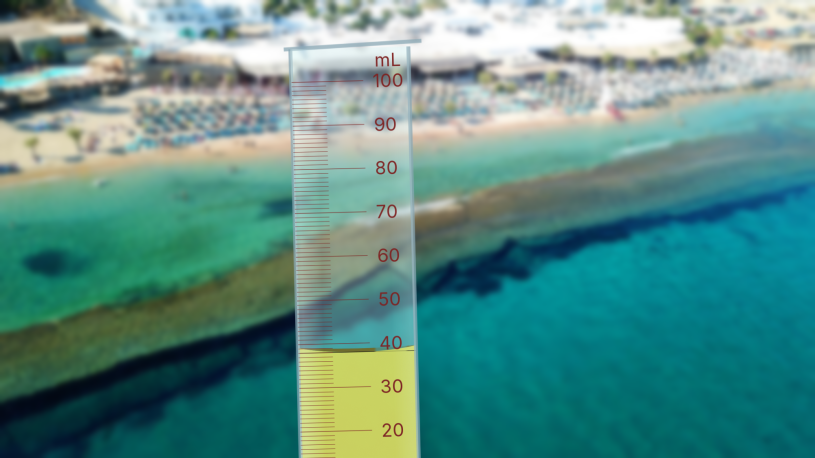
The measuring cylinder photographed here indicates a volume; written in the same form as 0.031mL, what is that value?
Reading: 38mL
